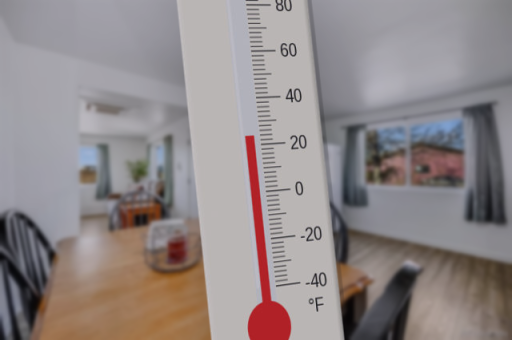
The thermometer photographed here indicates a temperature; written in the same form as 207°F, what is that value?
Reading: 24°F
